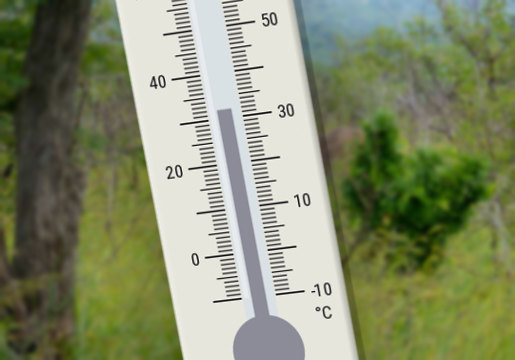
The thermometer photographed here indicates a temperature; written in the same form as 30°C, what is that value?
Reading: 32°C
